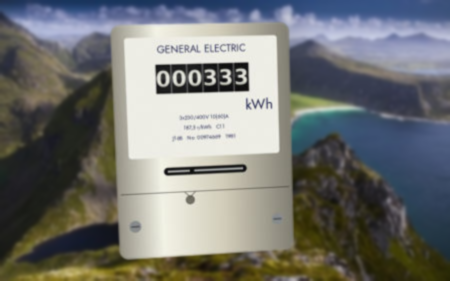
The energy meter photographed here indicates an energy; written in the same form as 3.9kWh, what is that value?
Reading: 333kWh
